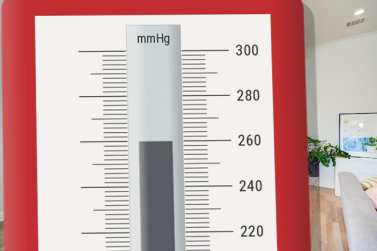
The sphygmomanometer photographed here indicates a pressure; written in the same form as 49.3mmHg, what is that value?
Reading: 260mmHg
